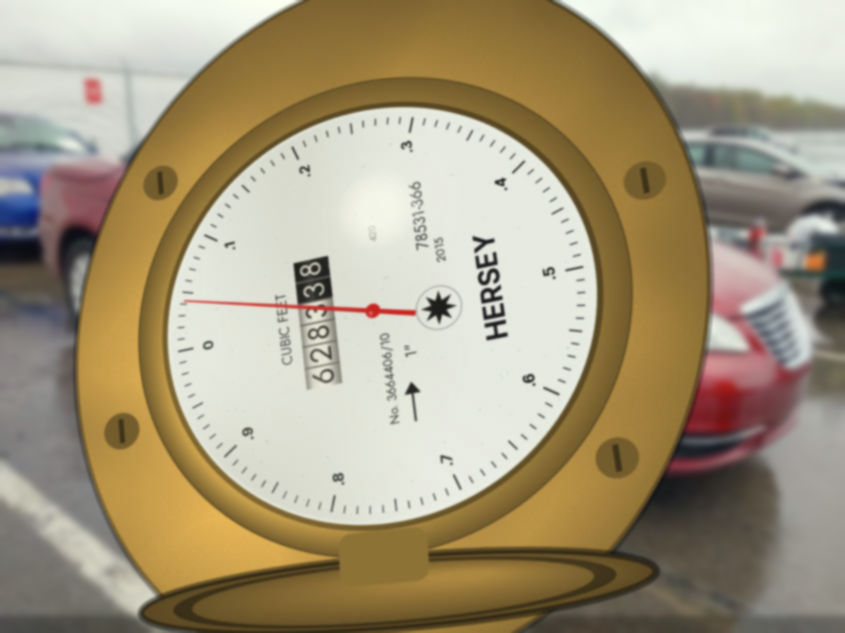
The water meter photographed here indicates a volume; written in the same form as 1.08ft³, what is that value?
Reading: 628338.04ft³
